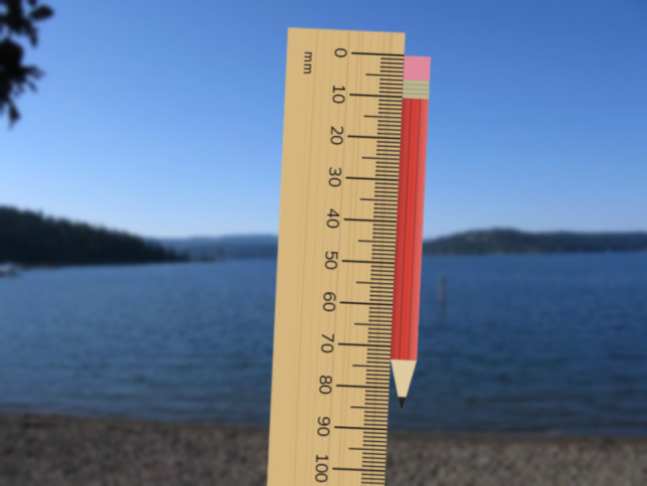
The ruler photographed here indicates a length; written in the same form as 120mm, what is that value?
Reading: 85mm
